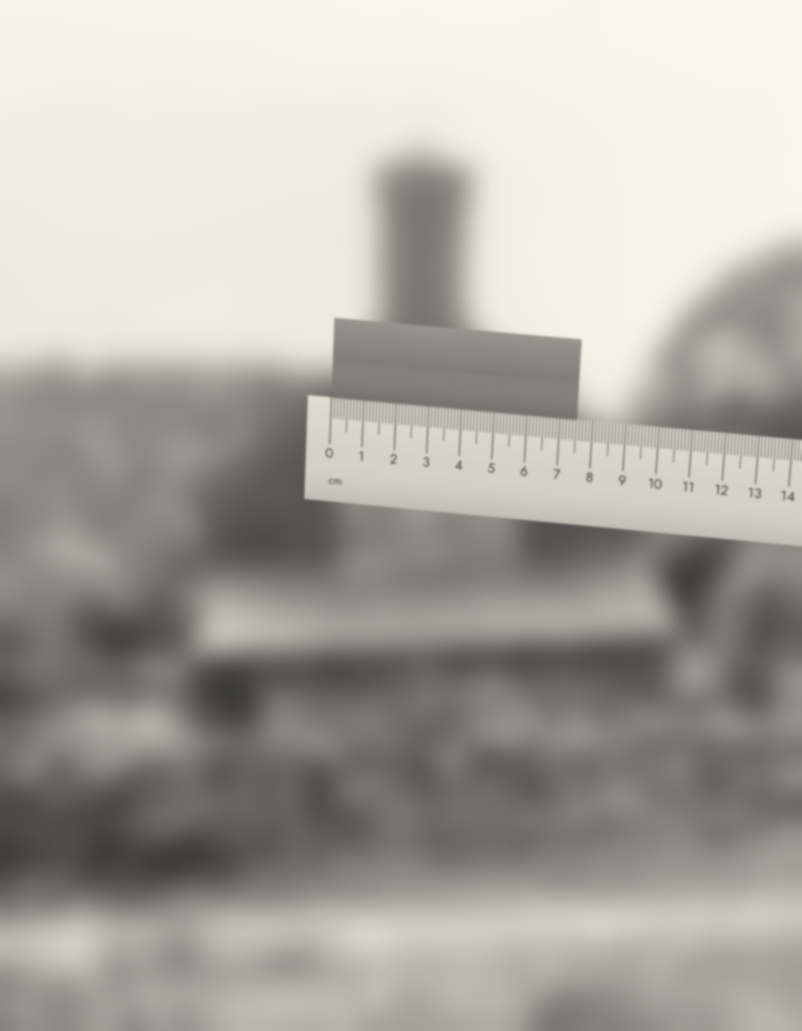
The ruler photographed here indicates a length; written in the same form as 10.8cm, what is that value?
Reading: 7.5cm
